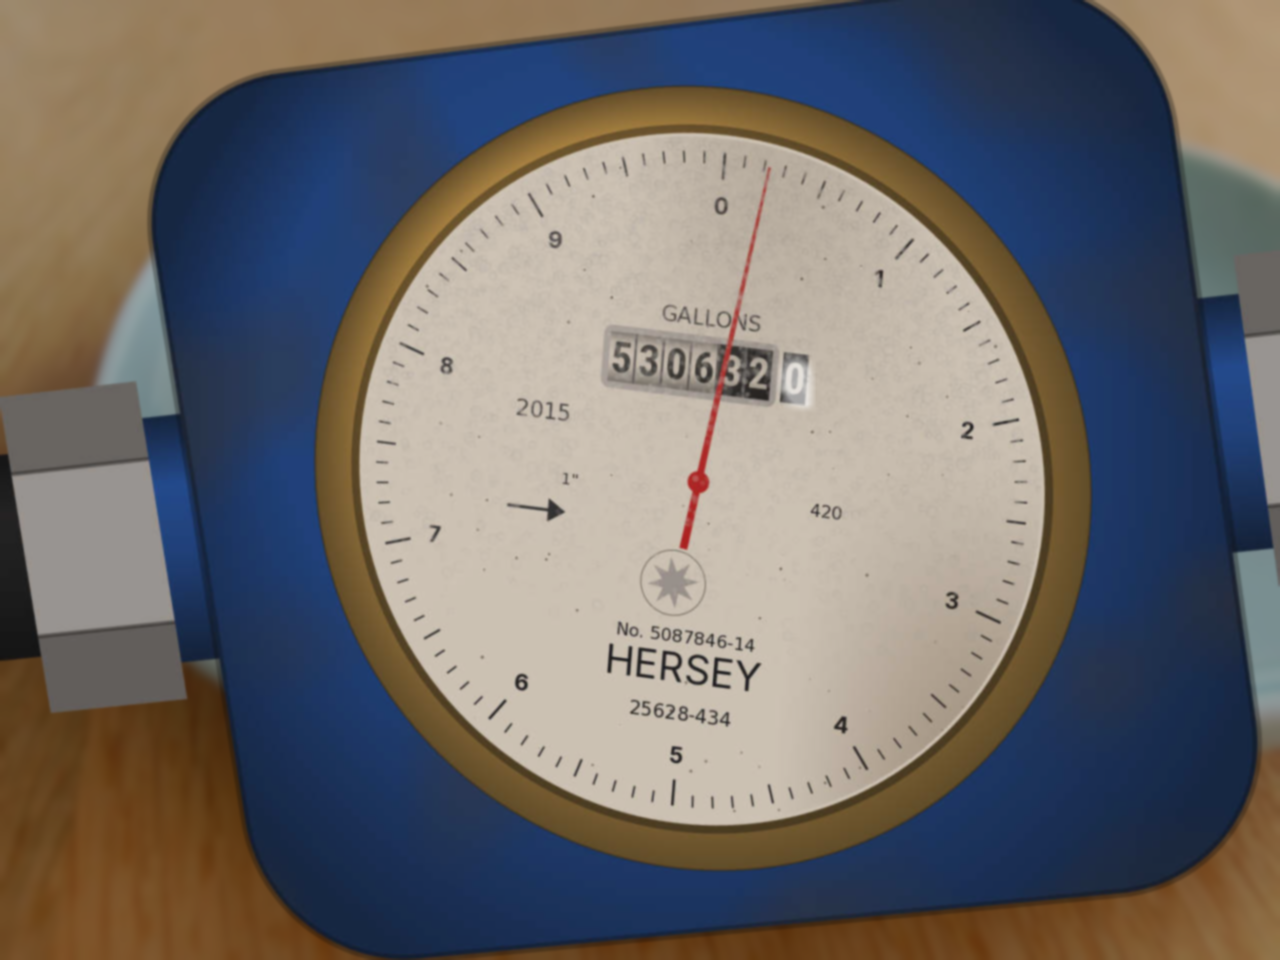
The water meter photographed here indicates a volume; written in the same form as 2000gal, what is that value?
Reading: 5306320.2gal
